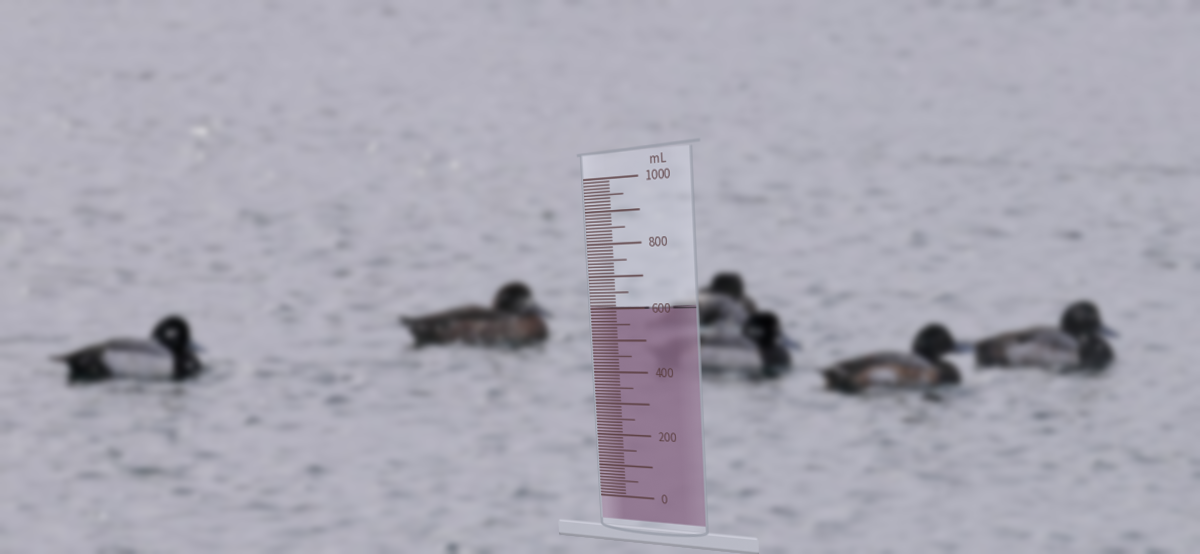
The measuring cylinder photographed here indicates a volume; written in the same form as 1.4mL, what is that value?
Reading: 600mL
